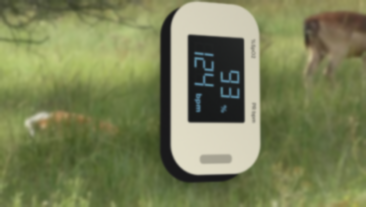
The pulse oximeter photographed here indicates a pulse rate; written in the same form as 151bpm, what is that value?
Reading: 124bpm
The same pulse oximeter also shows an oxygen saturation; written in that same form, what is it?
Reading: 93%
